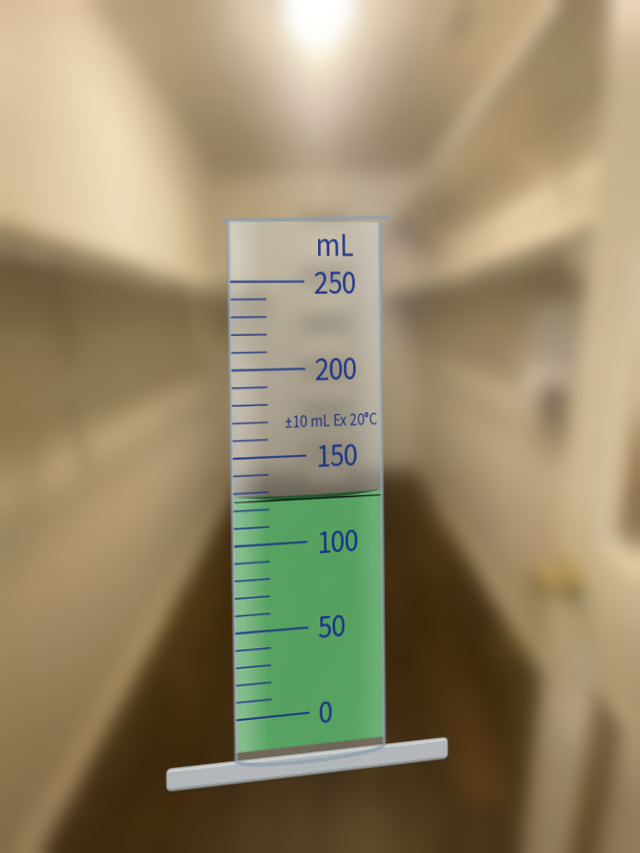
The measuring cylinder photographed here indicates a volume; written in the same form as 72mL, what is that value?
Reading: 125mL
